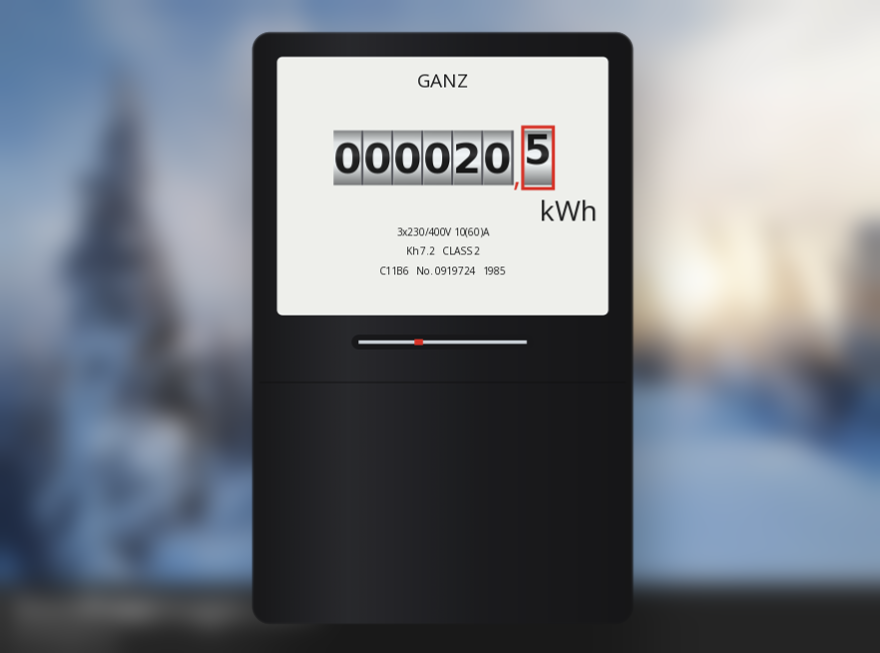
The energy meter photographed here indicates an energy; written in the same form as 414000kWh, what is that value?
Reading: 20.5kWh
